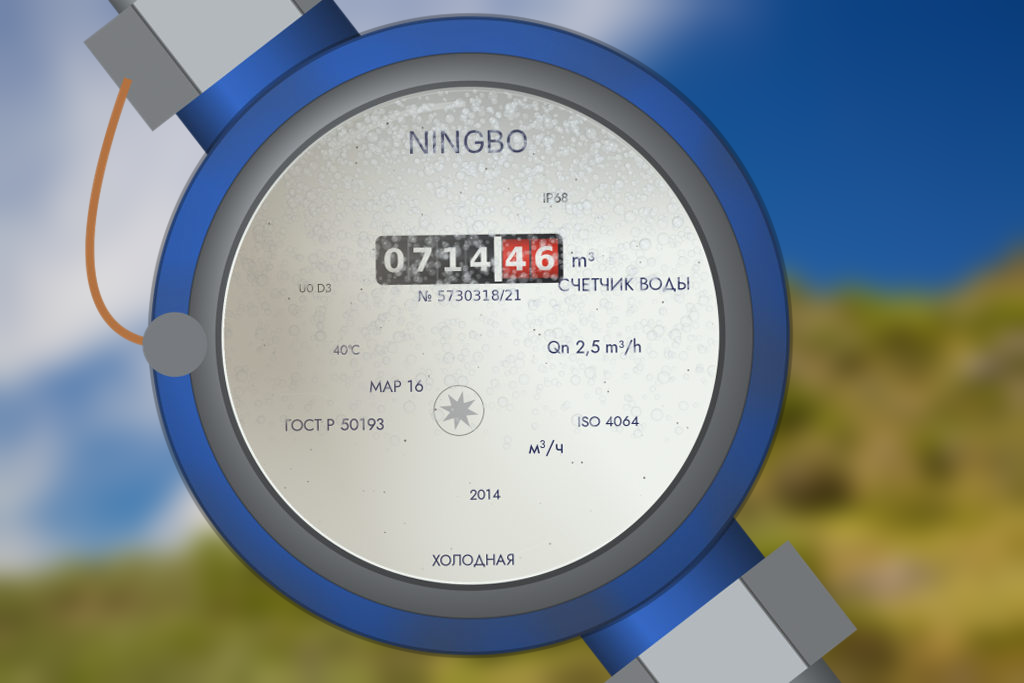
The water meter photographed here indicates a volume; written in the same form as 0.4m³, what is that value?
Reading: 714.46m³
